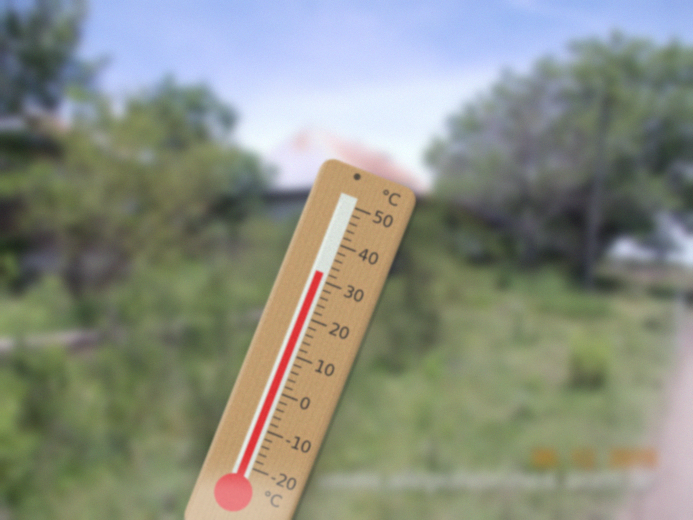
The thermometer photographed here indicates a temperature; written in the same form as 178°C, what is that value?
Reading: 32°C
